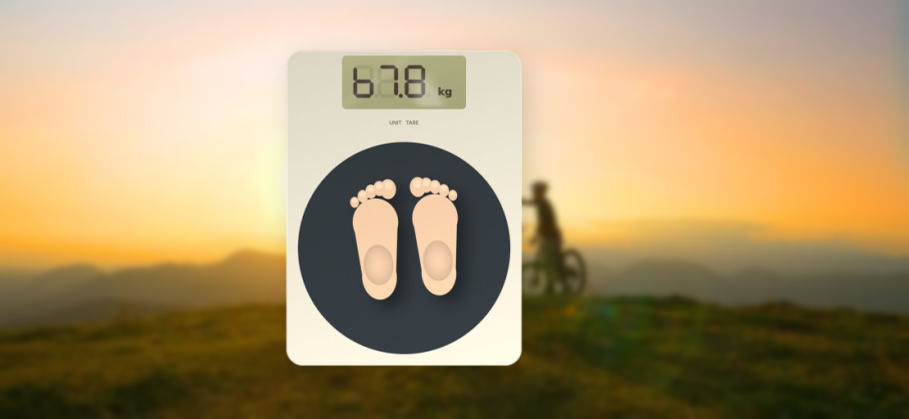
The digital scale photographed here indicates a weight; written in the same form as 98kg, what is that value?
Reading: 67.8kg
